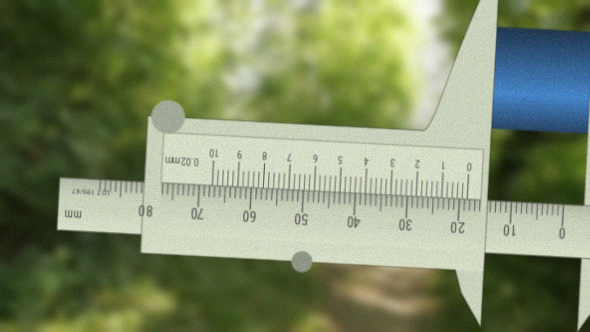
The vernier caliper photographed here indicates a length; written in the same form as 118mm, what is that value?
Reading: 18.5mm
